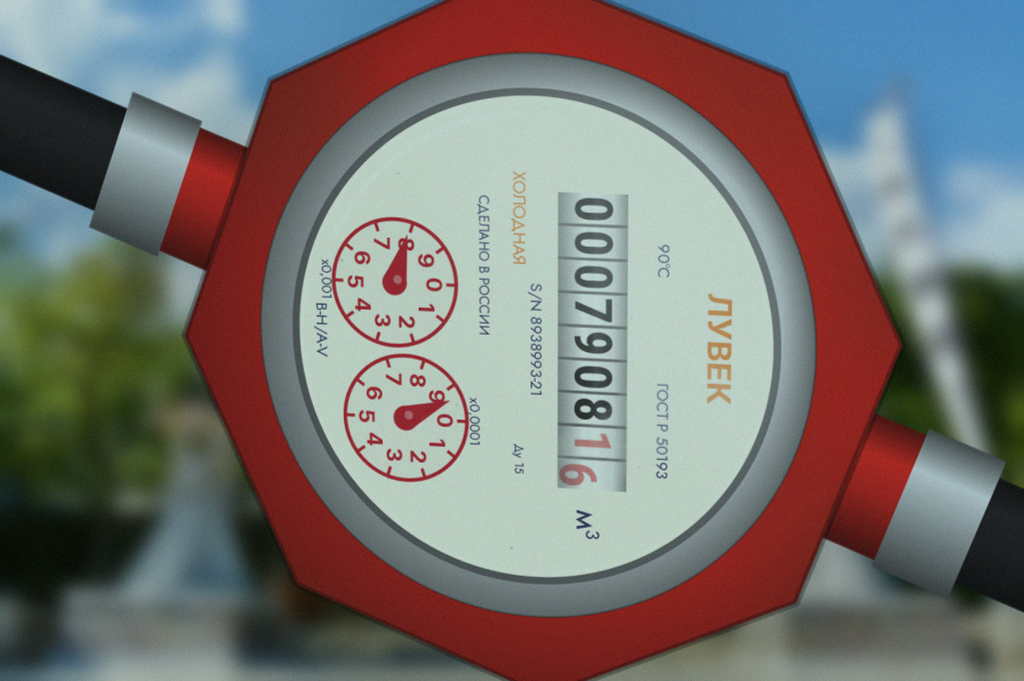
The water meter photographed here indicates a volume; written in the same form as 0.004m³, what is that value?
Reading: 7908.1579m³
